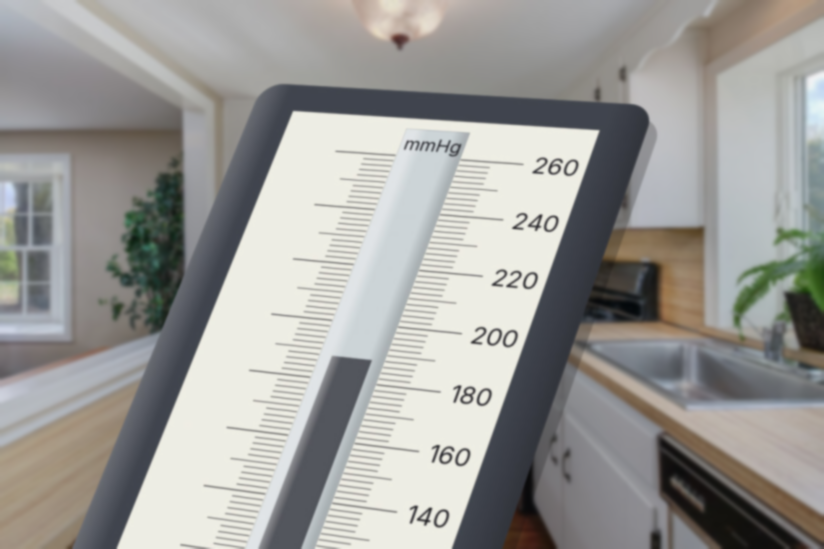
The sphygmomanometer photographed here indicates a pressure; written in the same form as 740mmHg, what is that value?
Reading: 188mmHg
